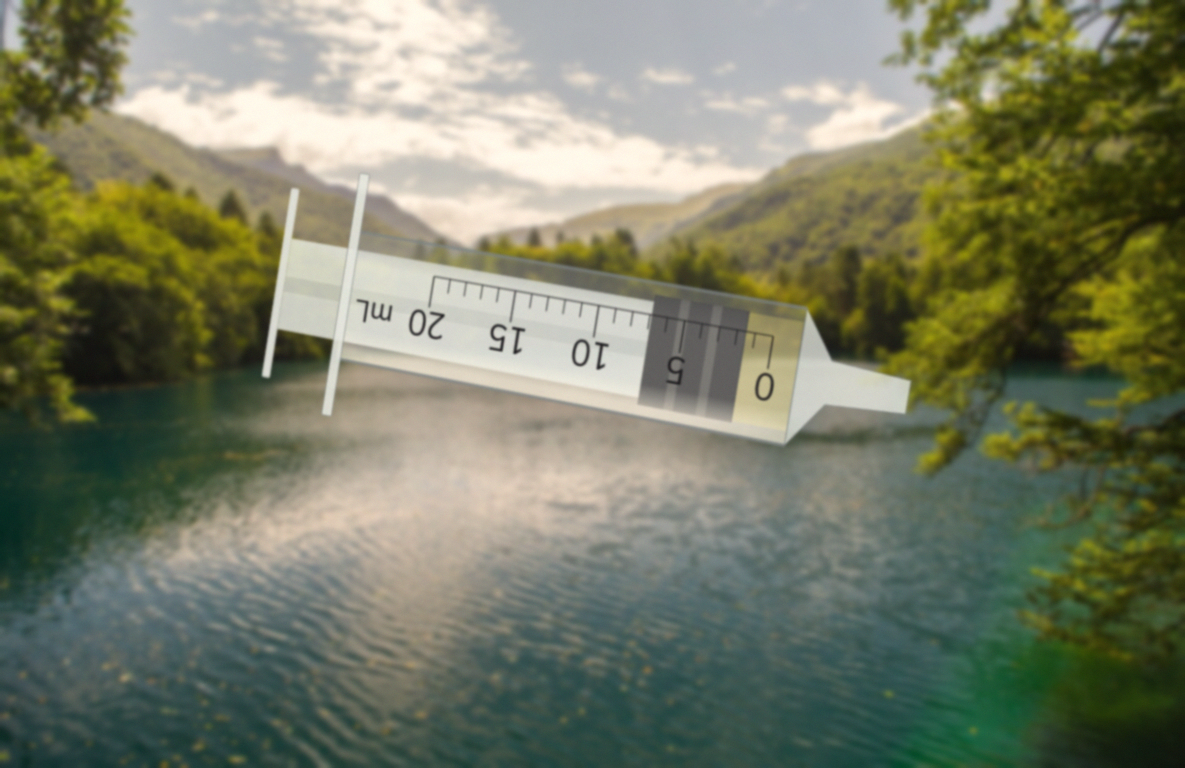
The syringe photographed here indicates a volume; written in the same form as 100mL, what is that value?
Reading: 1.5mL
